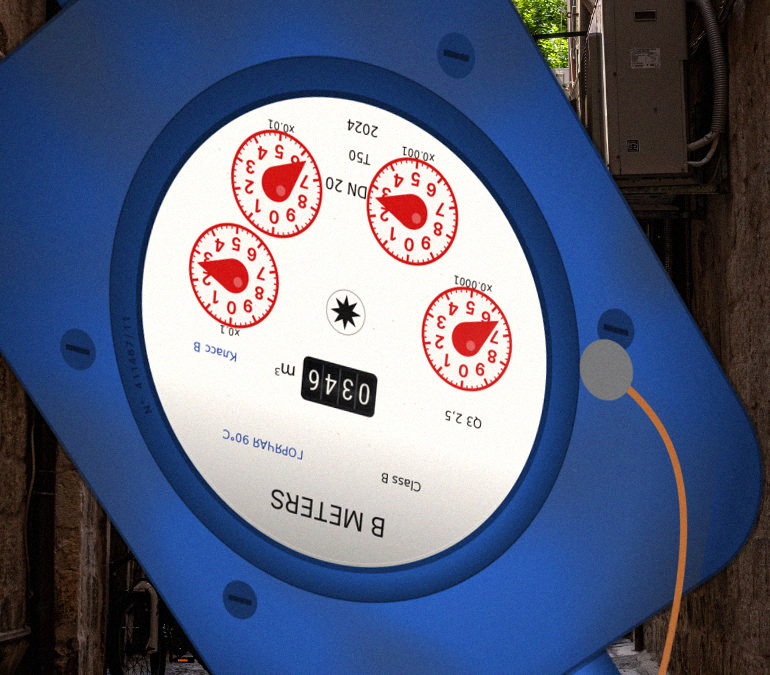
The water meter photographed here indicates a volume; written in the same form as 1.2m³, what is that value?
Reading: 346.2626m³
